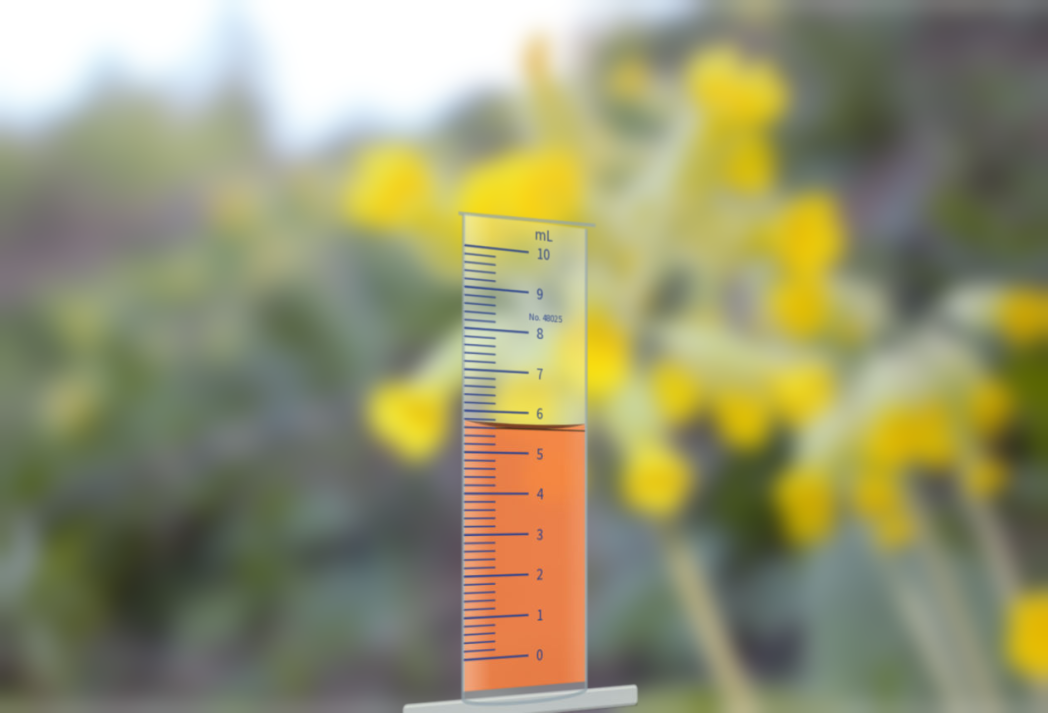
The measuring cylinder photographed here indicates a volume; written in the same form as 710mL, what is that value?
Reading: 5.6mL
